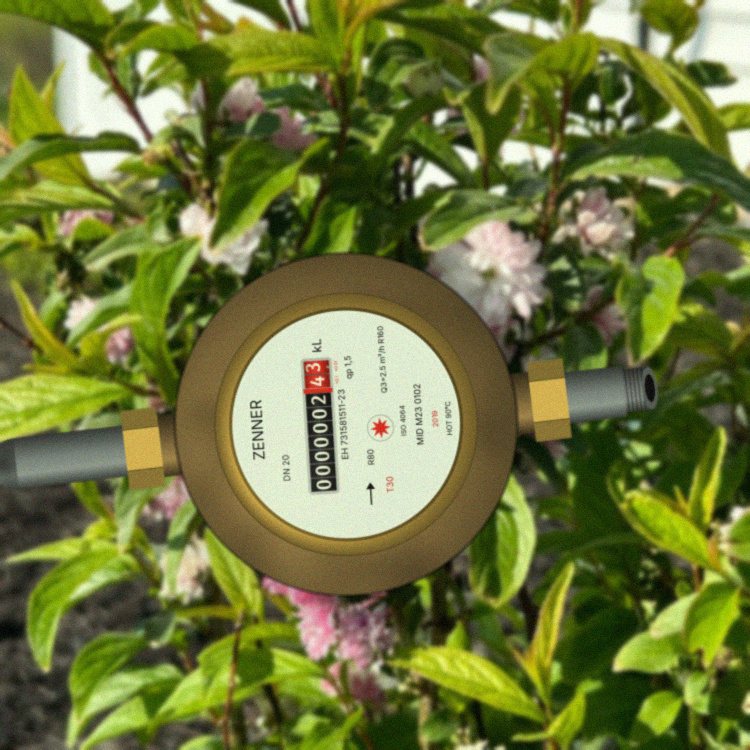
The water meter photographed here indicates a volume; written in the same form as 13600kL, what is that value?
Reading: 2.43kL
